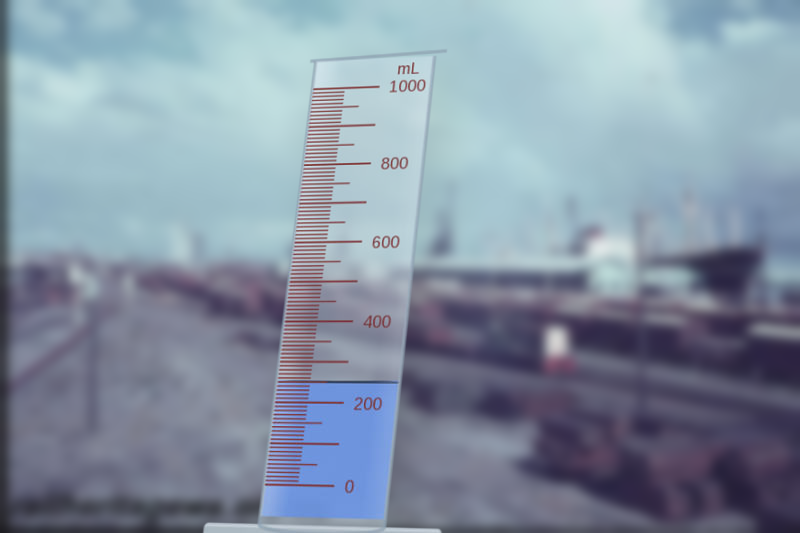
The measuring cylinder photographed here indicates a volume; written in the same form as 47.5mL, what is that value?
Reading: 250mL
